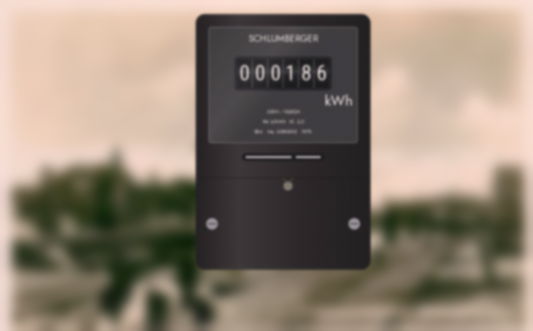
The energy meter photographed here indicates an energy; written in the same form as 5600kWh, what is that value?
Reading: 186kWh
